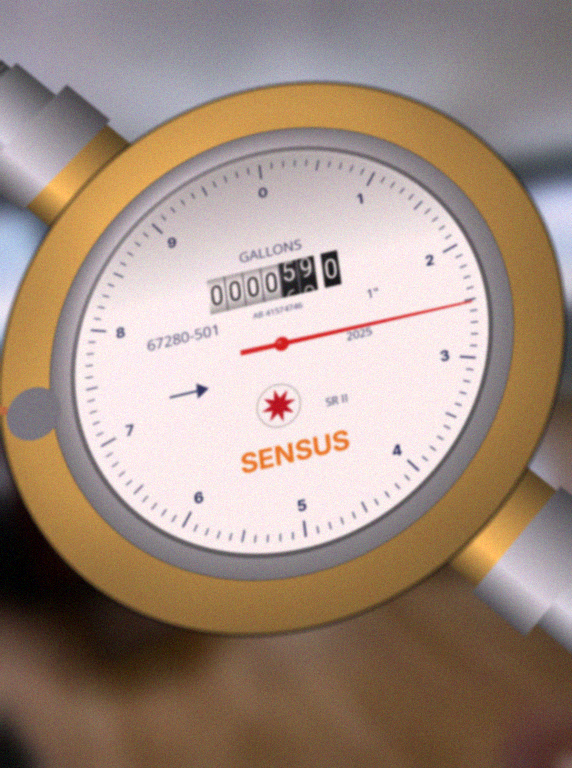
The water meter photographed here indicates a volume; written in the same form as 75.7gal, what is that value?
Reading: 592.5gal
